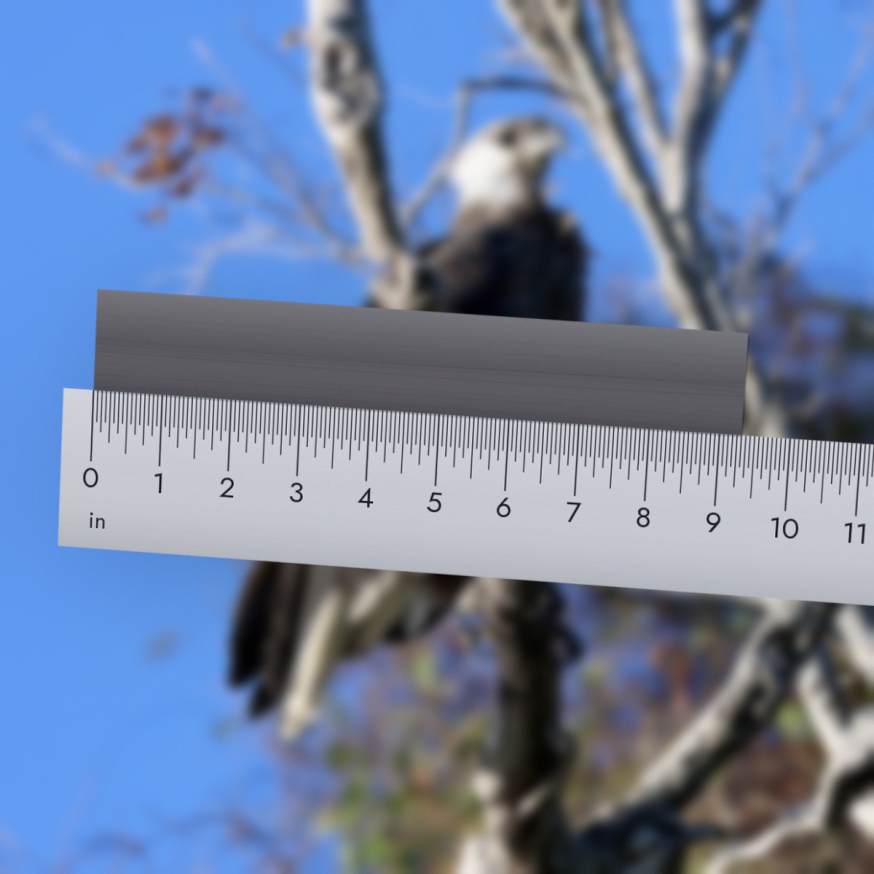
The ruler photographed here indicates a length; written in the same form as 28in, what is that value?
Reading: 9.3125in
